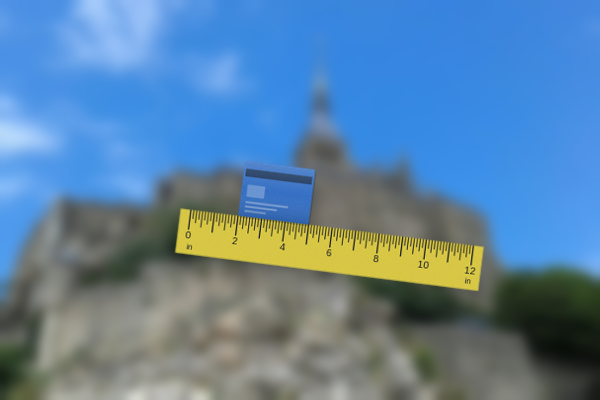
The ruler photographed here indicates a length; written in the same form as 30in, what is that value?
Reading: 3in
